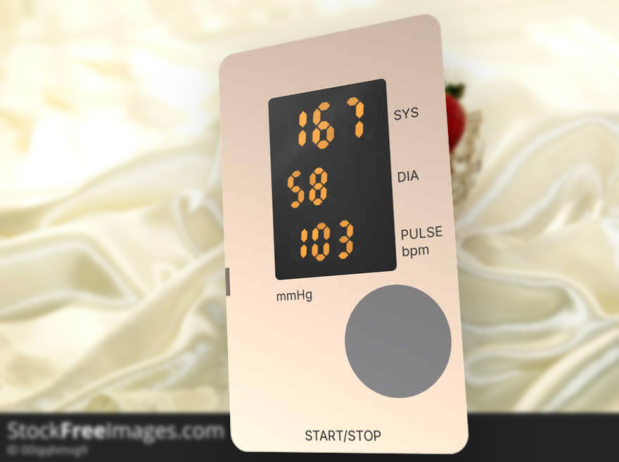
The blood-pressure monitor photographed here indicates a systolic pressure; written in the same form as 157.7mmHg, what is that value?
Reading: 167mmHg
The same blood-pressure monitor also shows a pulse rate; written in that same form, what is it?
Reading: 103bpm
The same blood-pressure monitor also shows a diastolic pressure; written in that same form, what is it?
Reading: 58mmHg
